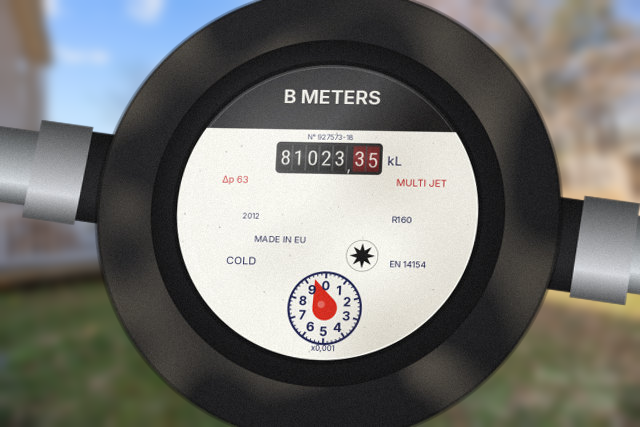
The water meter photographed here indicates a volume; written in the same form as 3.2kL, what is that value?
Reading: 81023.349kL
